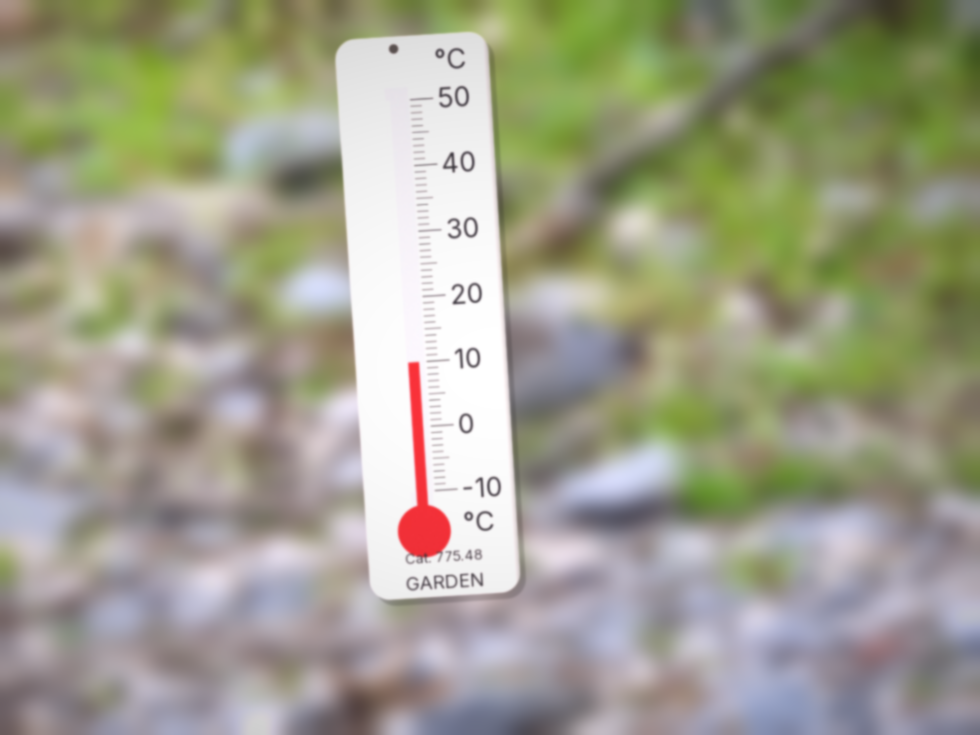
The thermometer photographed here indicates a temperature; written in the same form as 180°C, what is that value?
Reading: 10°C
